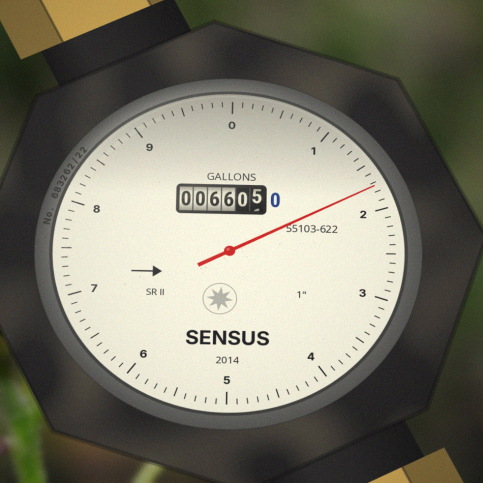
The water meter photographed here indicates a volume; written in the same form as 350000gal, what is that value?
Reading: 66051.7gal
